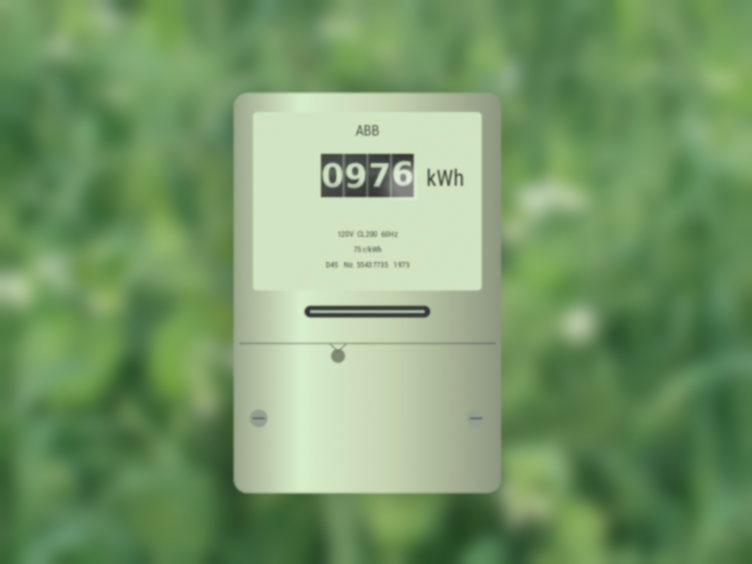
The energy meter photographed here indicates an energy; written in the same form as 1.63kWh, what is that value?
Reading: 976kWh
